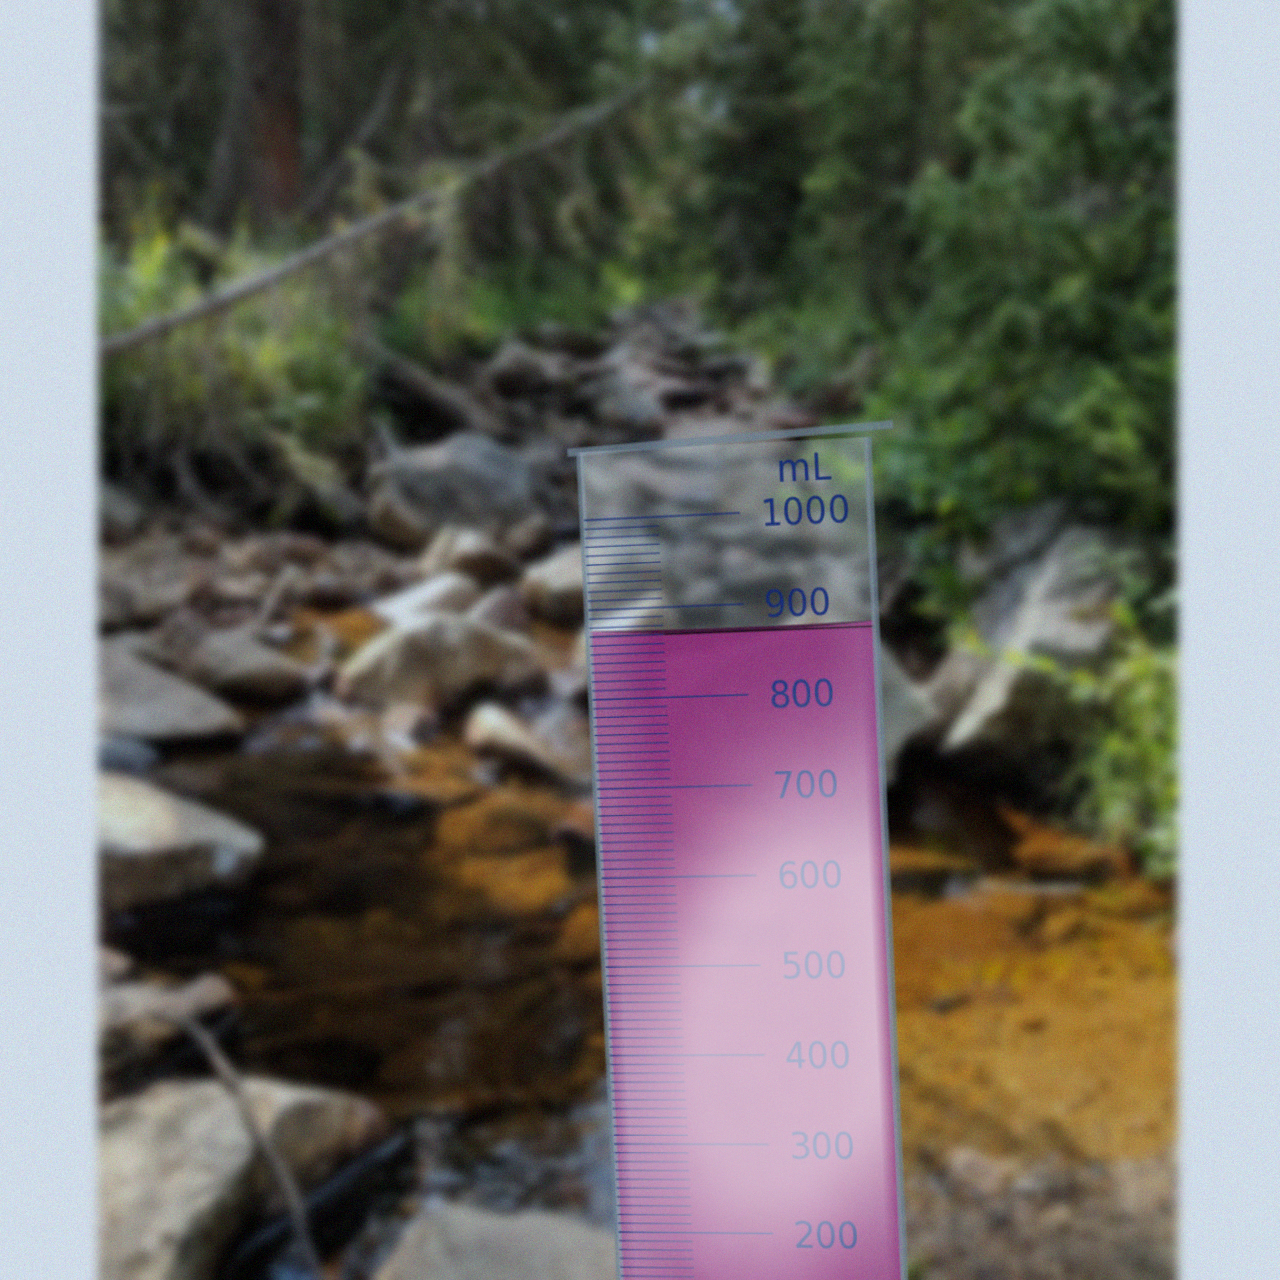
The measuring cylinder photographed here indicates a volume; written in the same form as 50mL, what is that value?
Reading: 870mL
